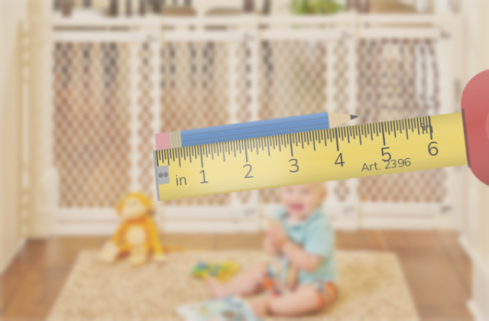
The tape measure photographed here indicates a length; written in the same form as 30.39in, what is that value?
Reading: 4.5in
